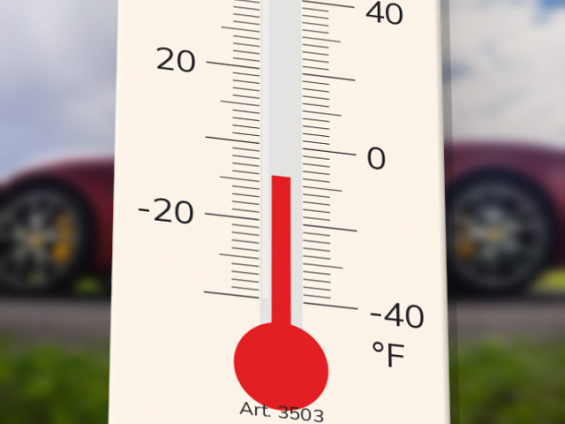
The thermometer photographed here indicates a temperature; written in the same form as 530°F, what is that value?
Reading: -8°F
